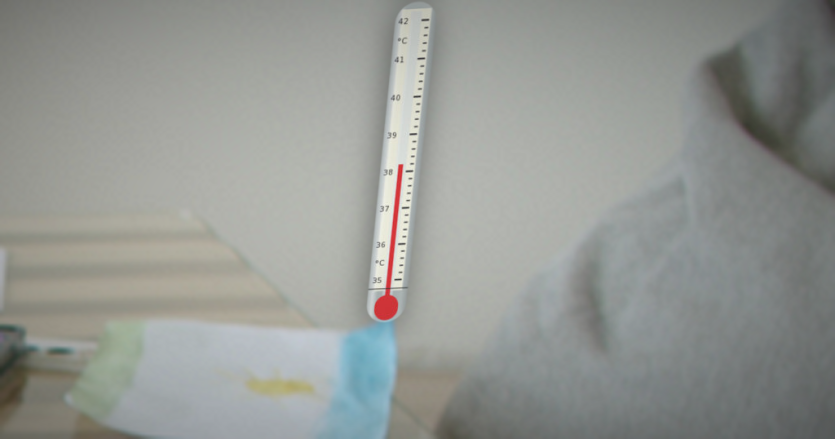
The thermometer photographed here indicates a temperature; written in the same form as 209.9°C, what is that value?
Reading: 38.2°C
